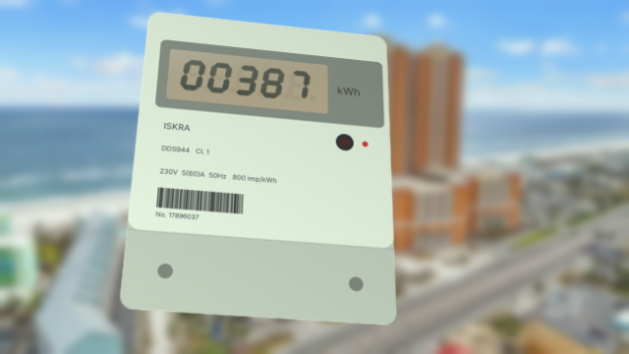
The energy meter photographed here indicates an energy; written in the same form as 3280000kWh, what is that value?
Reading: 387kWh
